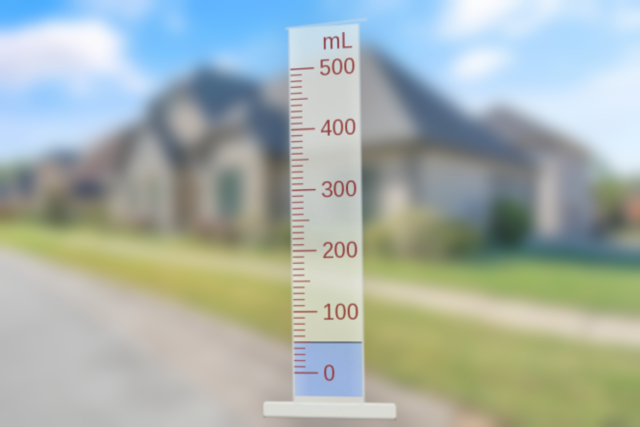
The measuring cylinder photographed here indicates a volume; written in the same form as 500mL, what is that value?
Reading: 50mL
